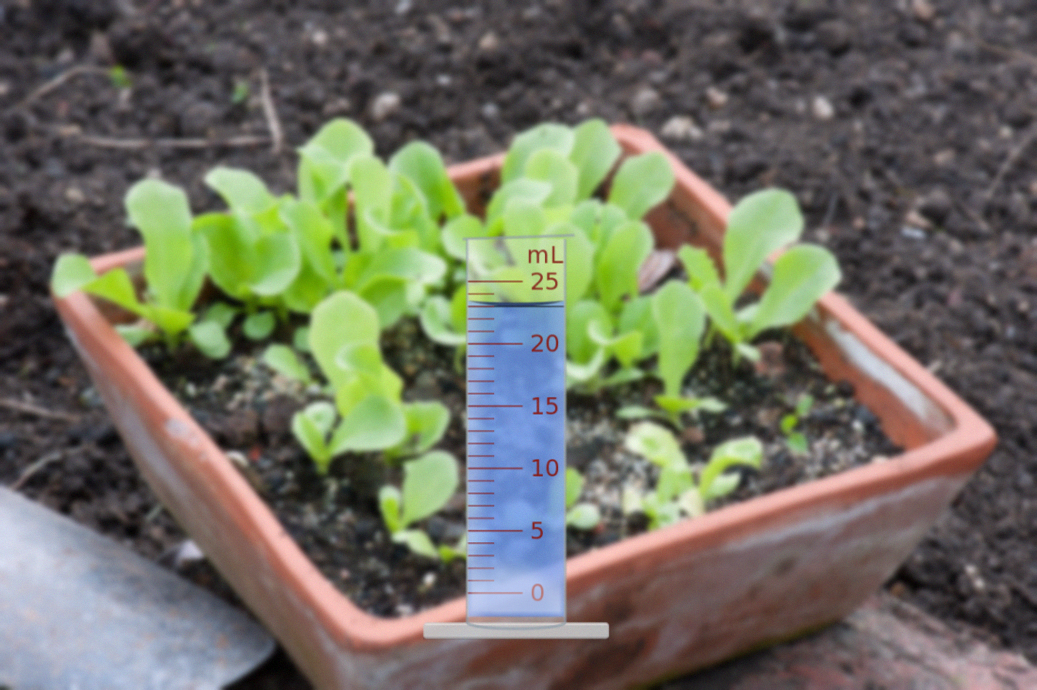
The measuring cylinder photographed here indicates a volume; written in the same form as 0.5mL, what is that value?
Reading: 23mL
